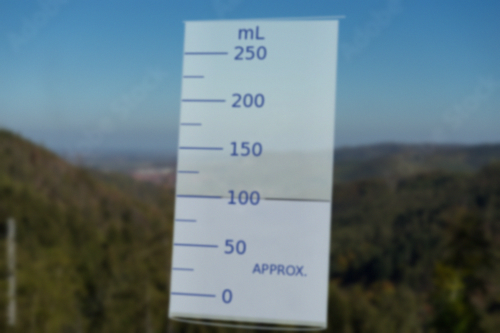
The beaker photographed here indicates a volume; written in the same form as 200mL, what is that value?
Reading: 100mL
